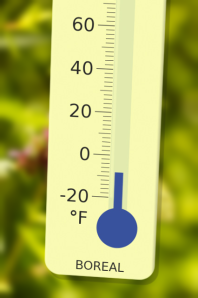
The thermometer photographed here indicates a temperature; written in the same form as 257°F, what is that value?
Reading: -8°F
